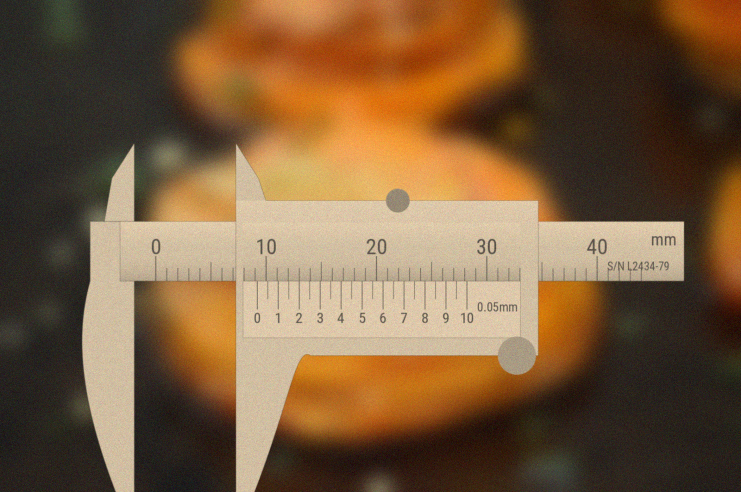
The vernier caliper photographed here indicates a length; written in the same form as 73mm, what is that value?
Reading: 9.2mm
